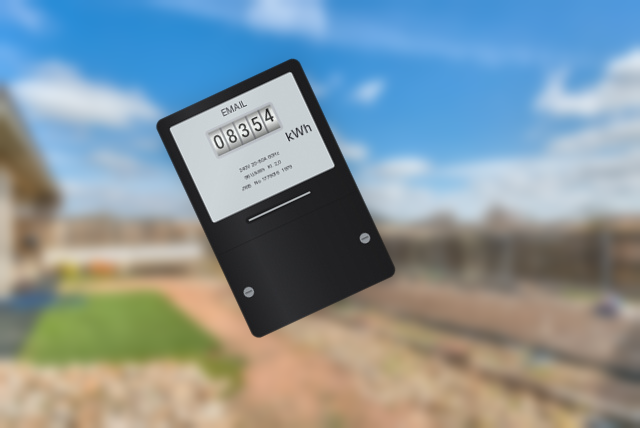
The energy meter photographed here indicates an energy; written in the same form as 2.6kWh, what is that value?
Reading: 8354kWh
